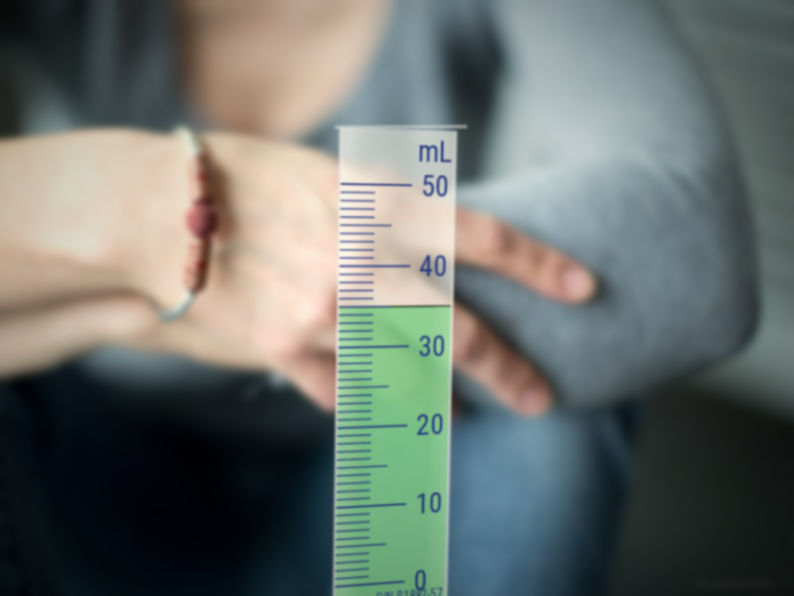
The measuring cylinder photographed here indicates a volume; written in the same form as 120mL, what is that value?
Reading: 35mL
